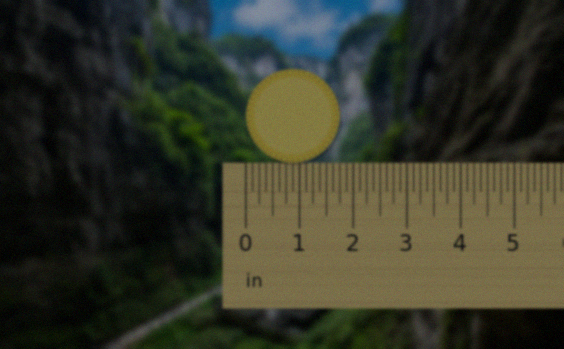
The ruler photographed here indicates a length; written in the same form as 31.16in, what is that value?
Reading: 1.75in
